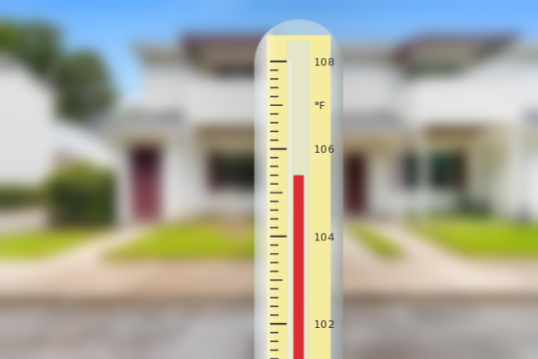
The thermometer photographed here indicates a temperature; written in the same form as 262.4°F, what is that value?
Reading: 105.4°F
